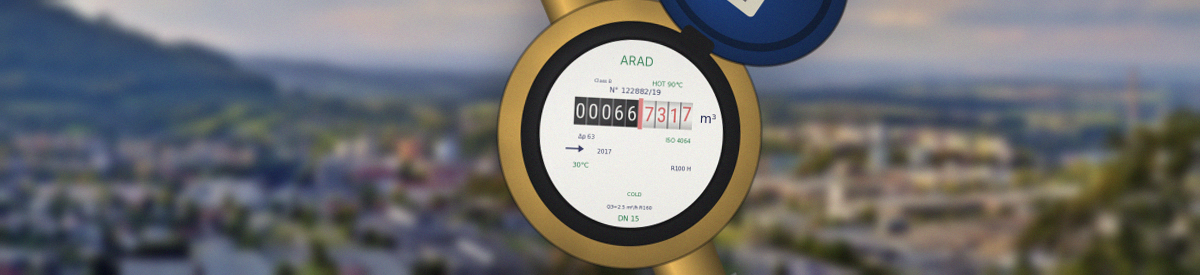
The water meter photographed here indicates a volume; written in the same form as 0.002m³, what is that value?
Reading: 66.7317m³
